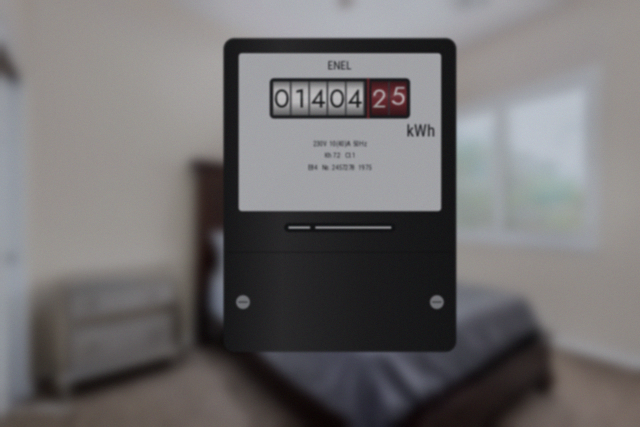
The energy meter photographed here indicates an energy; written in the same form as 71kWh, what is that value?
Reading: 1404.25kWh
